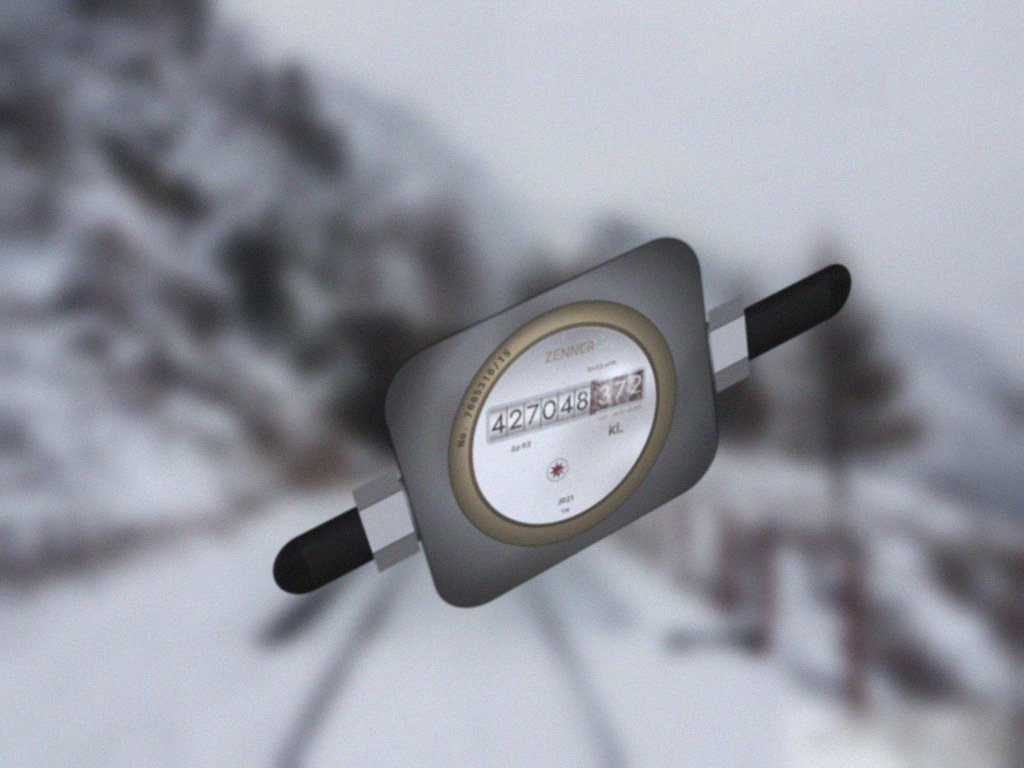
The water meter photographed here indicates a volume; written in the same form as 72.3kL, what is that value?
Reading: 427048.372kL
